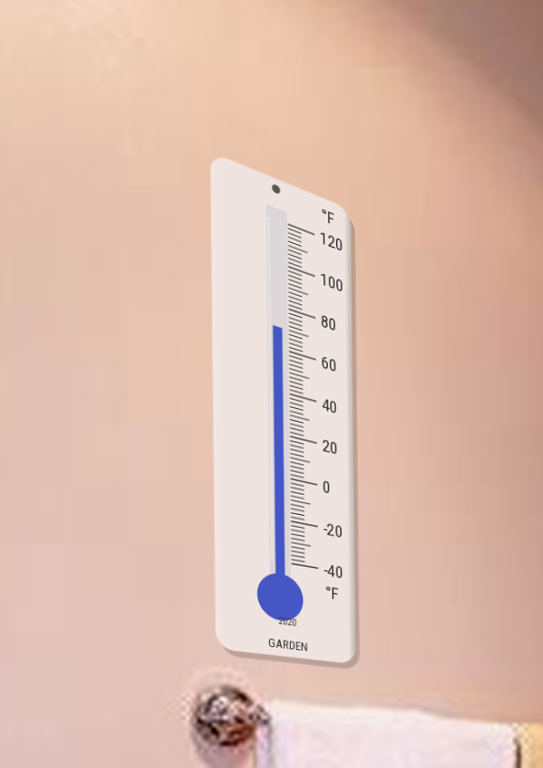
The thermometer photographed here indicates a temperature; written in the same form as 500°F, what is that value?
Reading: 70°F
